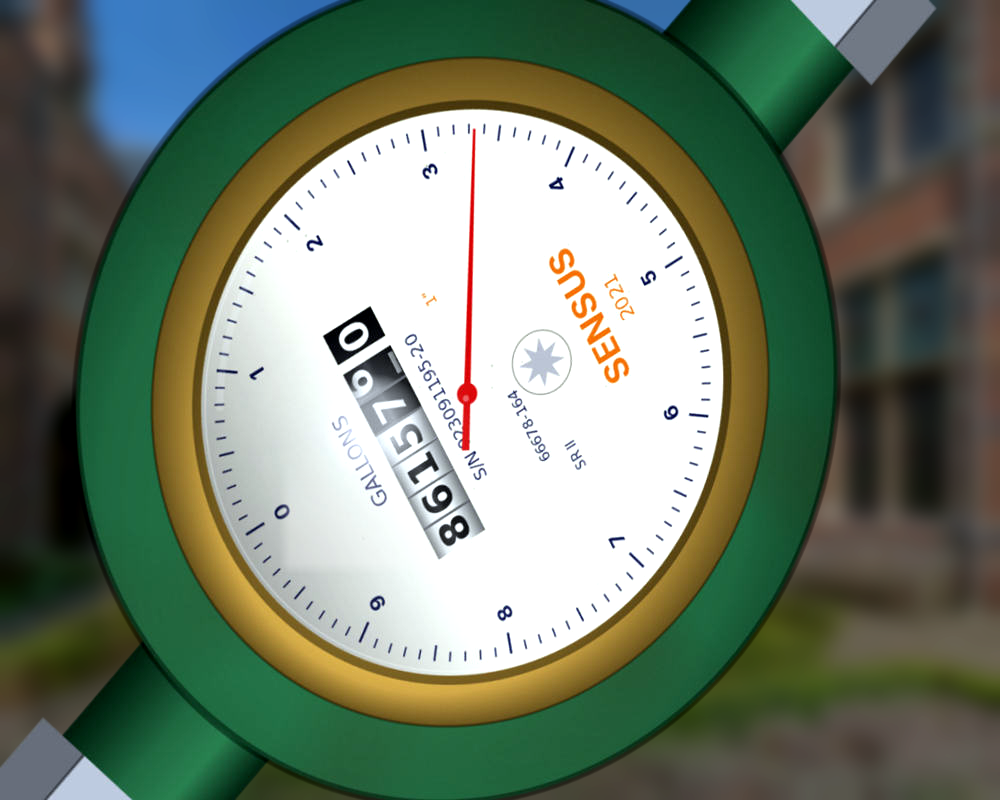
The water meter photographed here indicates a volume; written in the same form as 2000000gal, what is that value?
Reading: 8615763.3gal
